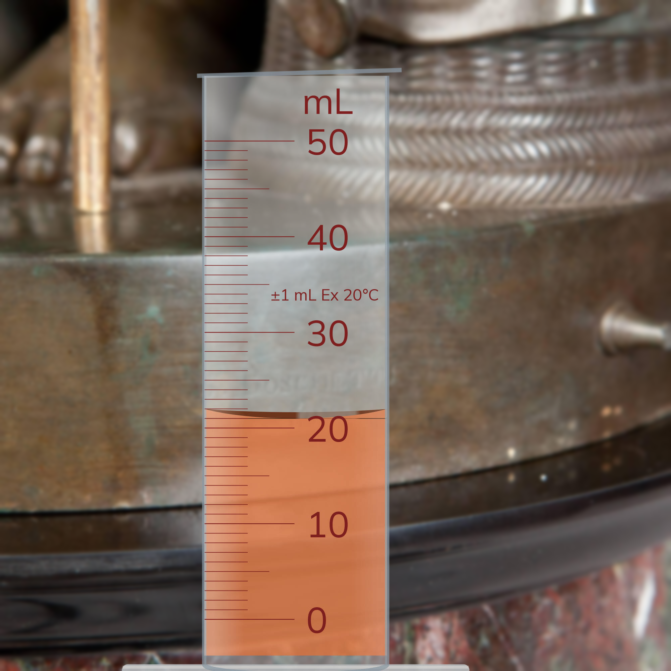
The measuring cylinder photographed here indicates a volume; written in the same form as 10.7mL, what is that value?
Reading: 21mL
